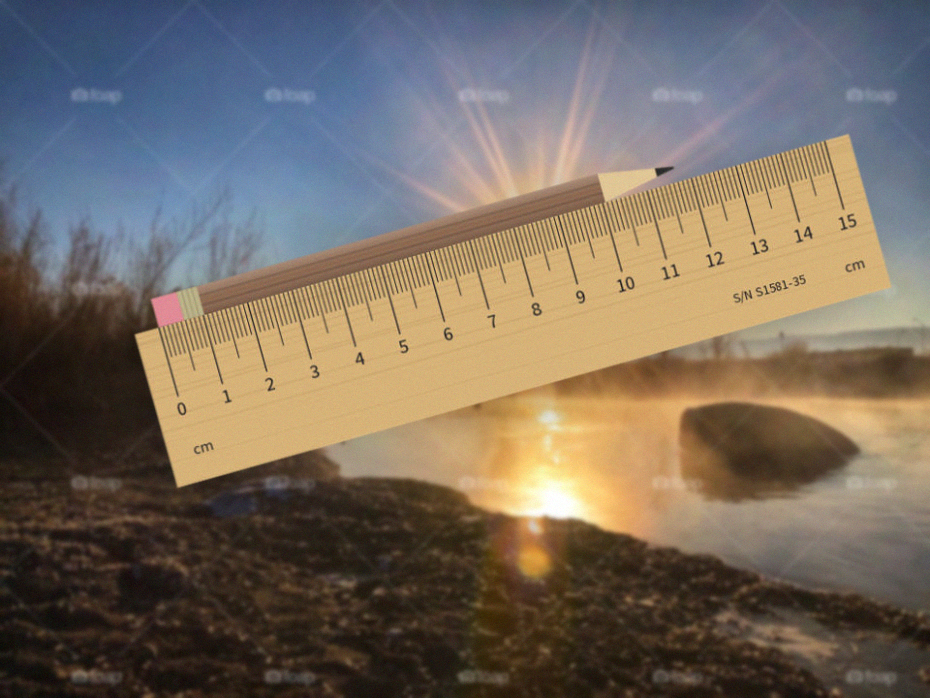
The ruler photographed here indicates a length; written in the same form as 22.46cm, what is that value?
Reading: 11.7cm
